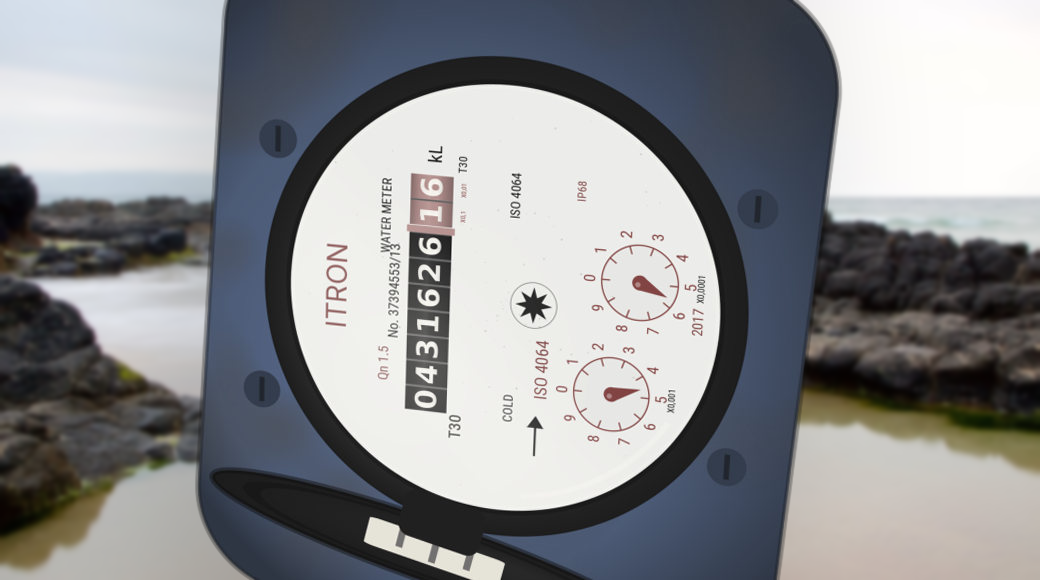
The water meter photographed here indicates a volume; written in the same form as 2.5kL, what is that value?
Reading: 431626.1645kL
